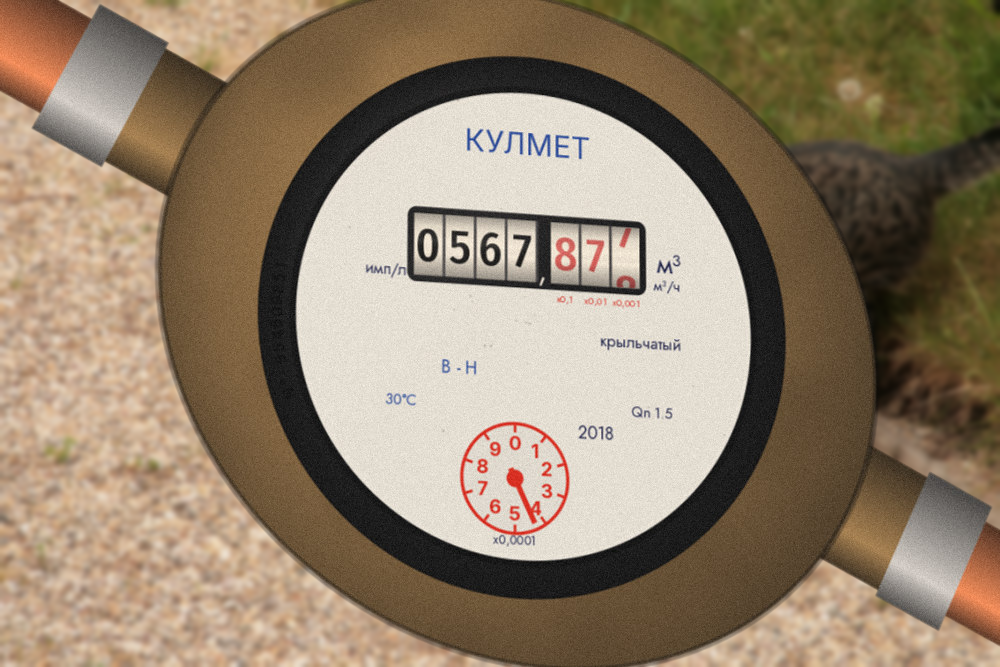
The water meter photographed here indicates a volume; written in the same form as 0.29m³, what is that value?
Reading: 567.8774m³
